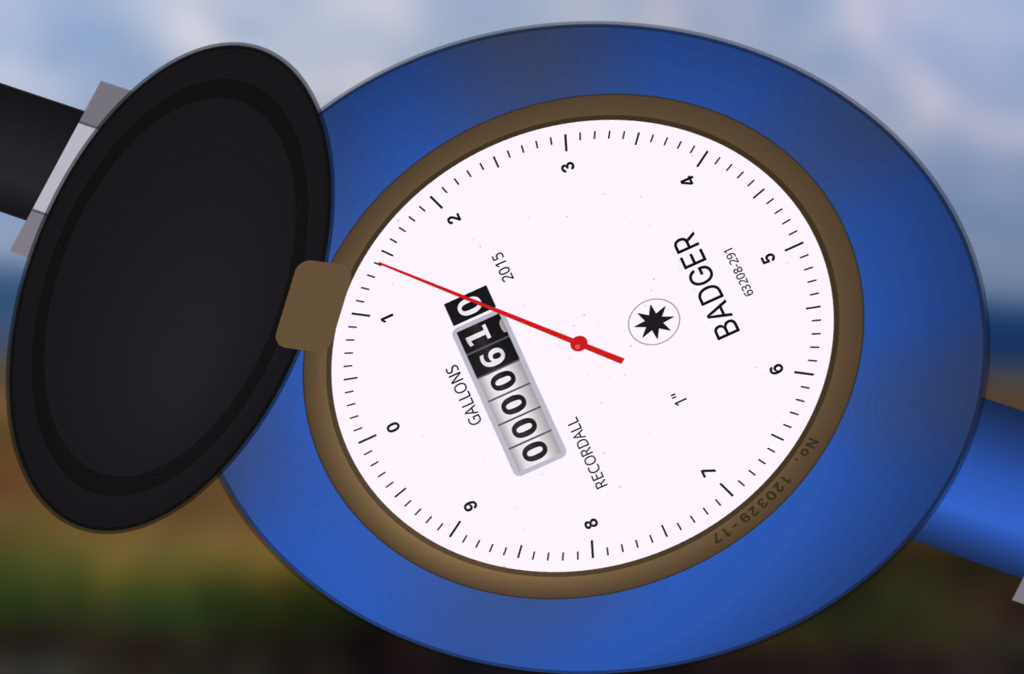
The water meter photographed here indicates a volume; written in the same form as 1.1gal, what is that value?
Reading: 611.4gal
